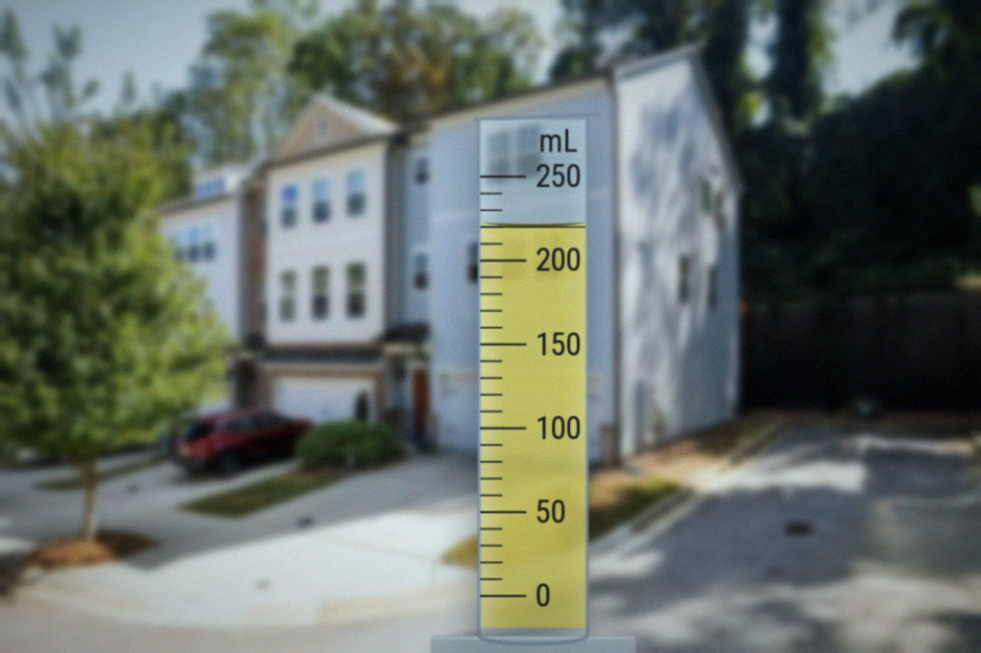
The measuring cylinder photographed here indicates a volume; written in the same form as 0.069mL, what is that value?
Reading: 220mL
